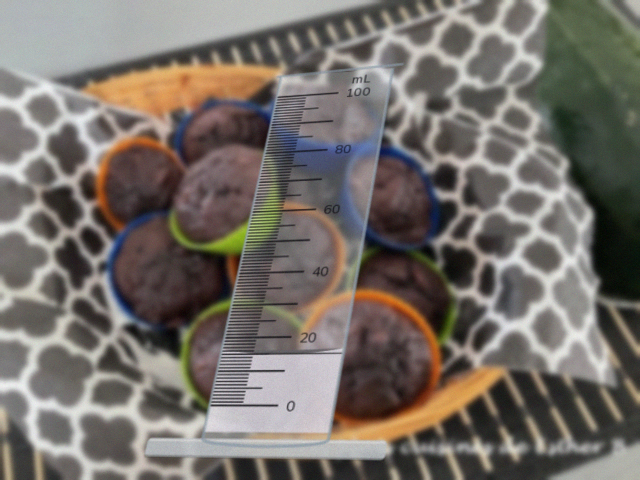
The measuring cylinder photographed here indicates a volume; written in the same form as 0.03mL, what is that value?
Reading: 15mL
